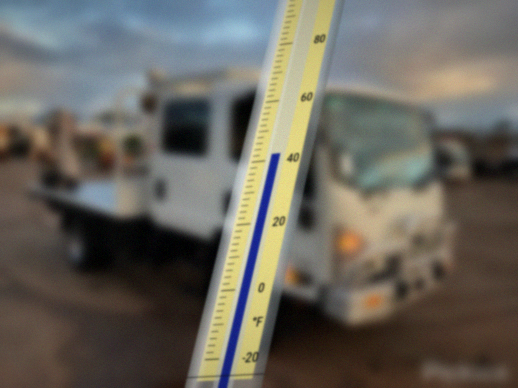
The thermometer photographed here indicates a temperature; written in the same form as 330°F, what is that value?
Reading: 42°F
